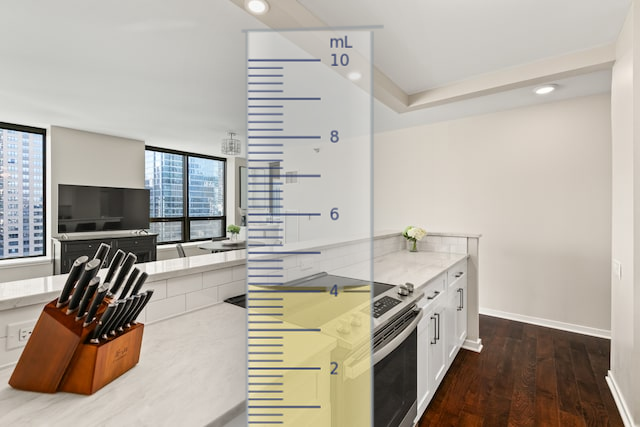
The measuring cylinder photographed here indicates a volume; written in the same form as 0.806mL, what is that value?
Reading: 4mL
